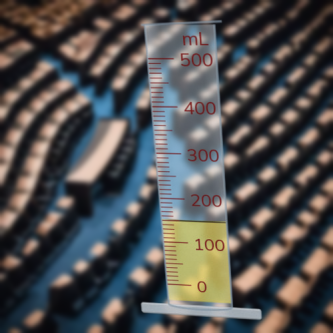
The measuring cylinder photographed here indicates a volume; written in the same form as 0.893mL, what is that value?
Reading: 150mL
